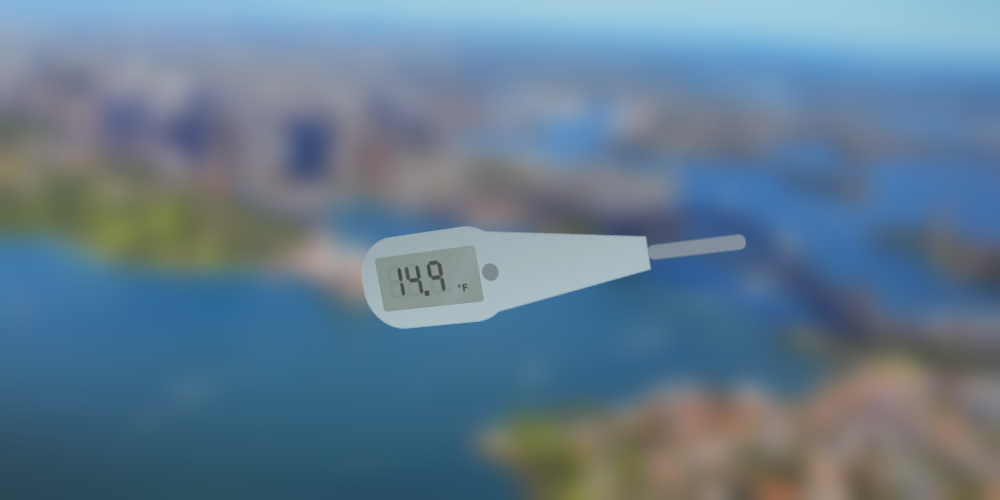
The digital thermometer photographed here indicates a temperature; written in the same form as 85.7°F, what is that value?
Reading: 14.9°F
